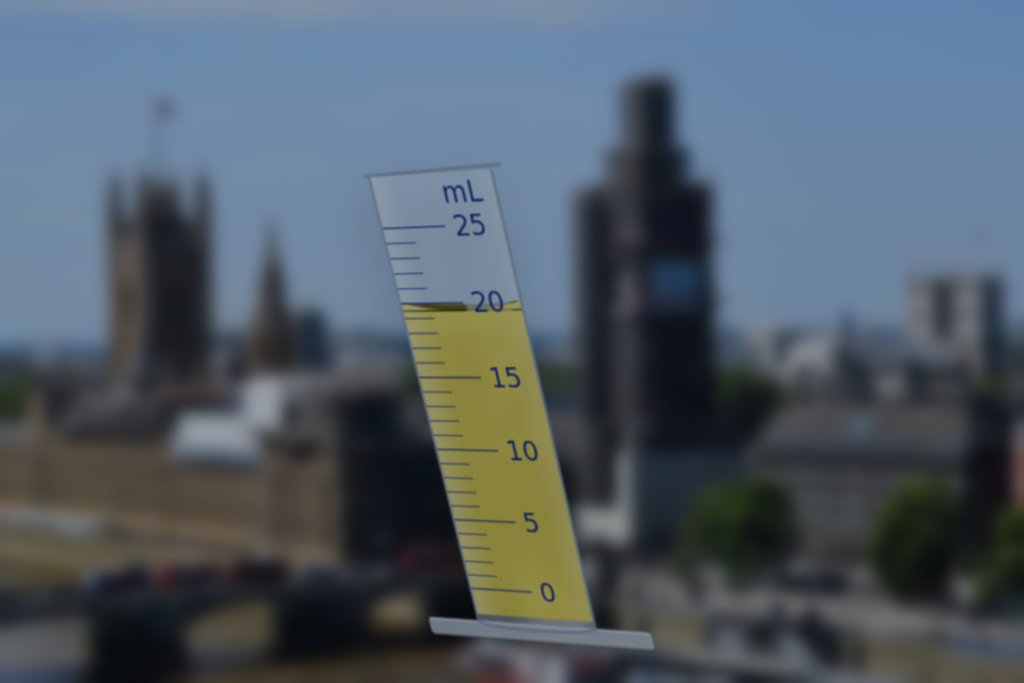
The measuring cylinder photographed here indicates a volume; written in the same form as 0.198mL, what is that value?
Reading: 19.5mL
